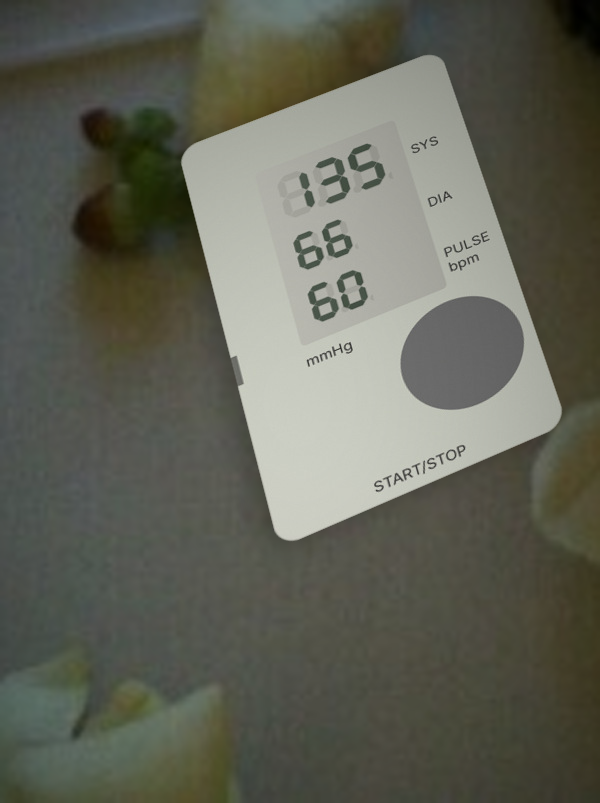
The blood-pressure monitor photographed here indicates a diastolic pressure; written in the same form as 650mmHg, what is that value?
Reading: 66mmHg
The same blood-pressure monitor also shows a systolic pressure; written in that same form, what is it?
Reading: 135mmHg
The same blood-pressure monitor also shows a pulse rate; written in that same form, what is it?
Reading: 60bpm
